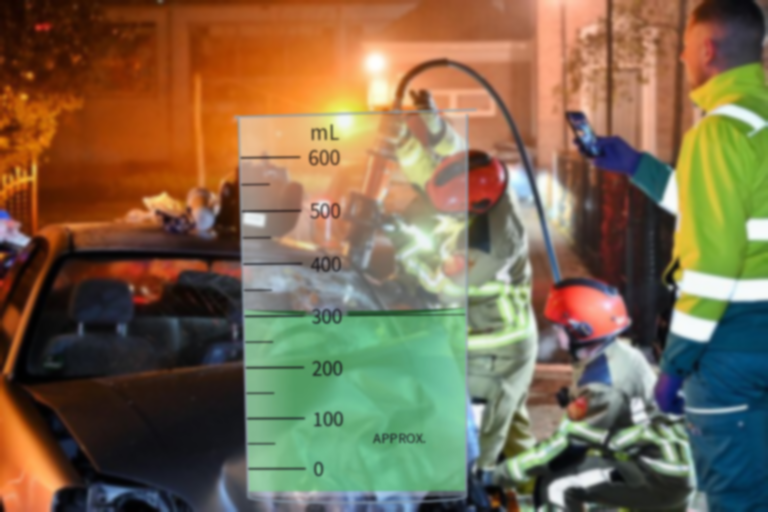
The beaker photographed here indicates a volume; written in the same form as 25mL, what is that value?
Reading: 300mL
